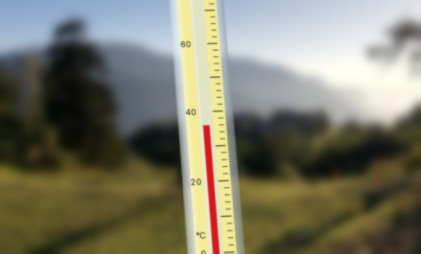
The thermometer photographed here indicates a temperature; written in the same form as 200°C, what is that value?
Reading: 36°C
